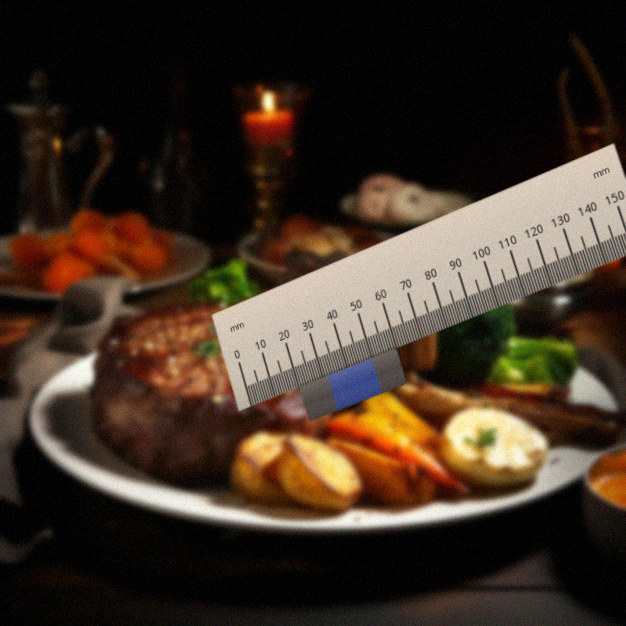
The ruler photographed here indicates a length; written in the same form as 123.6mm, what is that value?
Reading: 40mm
